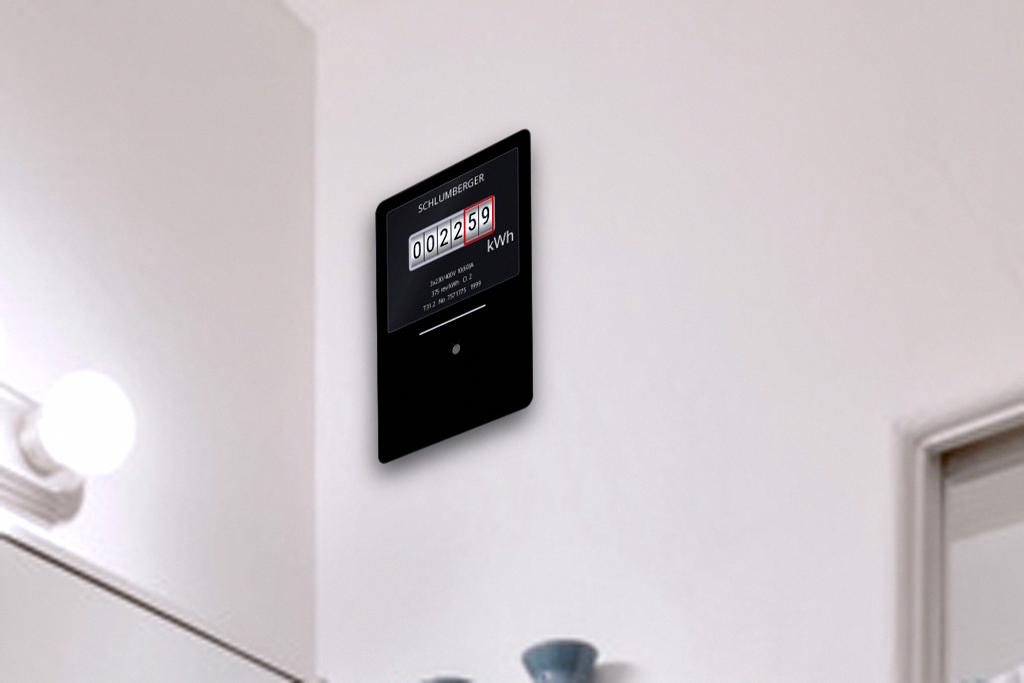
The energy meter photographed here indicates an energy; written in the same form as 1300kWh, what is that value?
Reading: 22.59kWh
